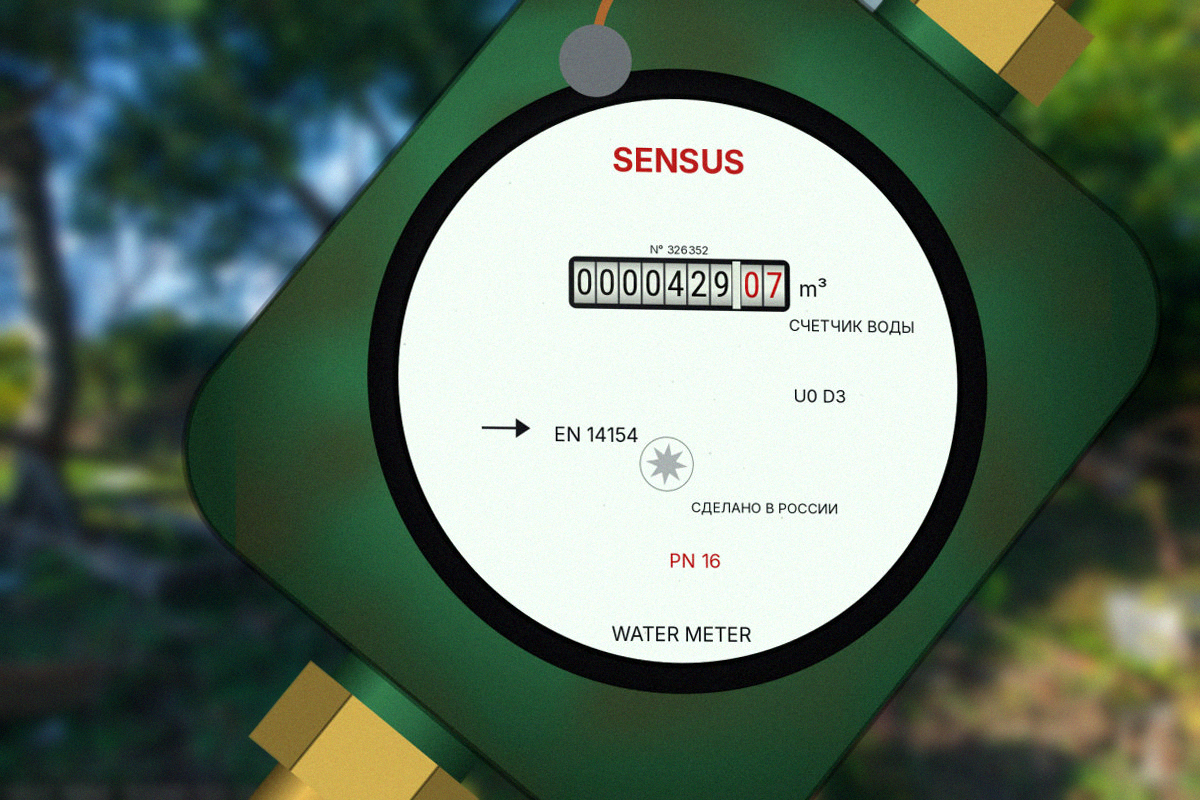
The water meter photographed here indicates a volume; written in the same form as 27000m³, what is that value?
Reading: 429.07m³
